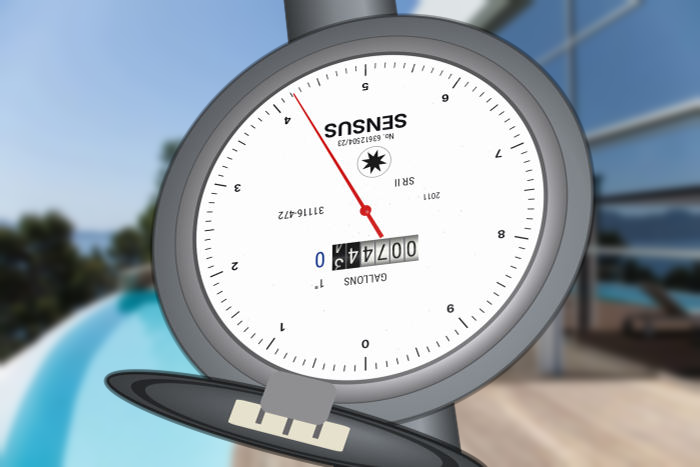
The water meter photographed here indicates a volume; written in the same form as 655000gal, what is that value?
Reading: 74434.2gal
